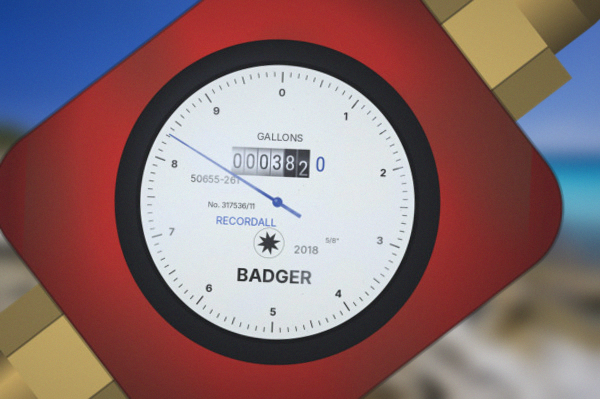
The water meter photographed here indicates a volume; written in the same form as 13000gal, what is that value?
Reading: 3818.3gal
